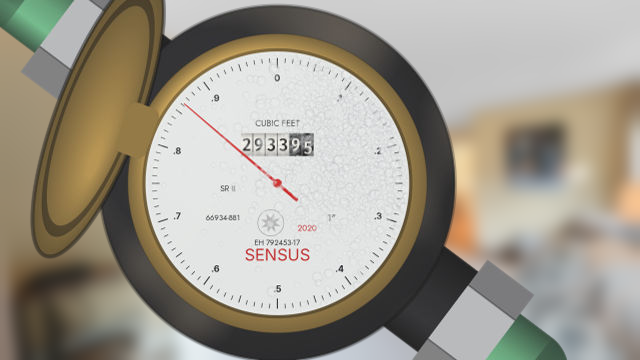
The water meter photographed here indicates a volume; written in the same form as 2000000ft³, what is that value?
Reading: 293394.86ft³
